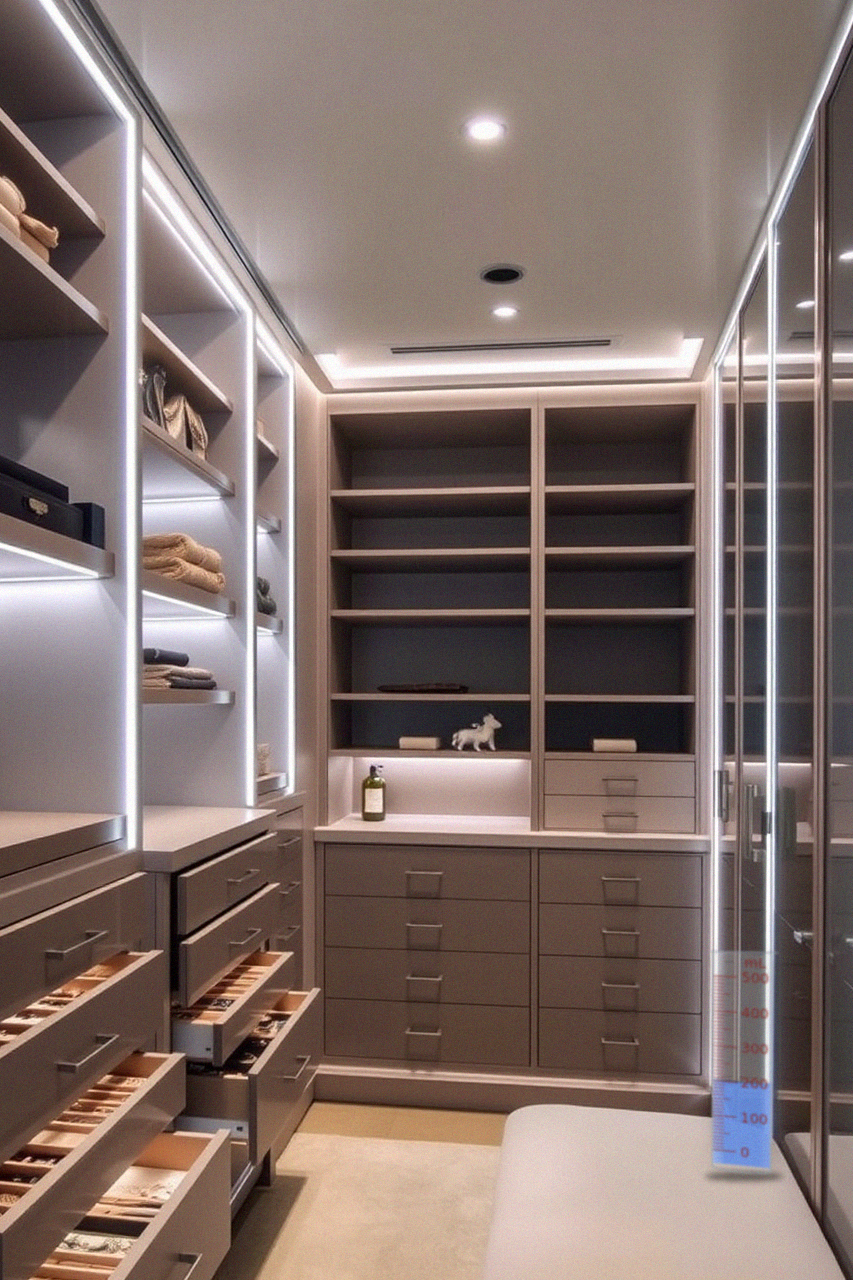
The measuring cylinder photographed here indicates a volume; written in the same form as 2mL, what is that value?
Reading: 200mL
